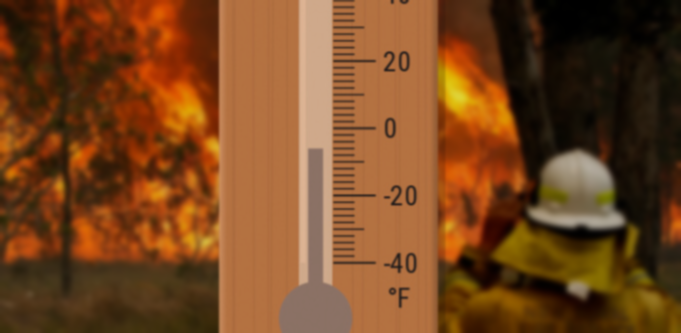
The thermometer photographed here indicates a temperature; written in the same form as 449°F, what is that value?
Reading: -6°F
